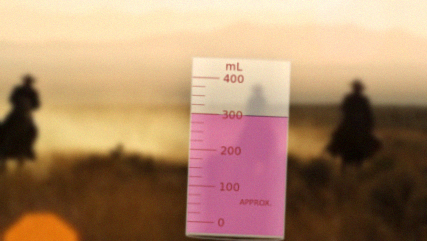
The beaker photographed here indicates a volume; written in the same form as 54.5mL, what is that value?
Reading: 300mL
